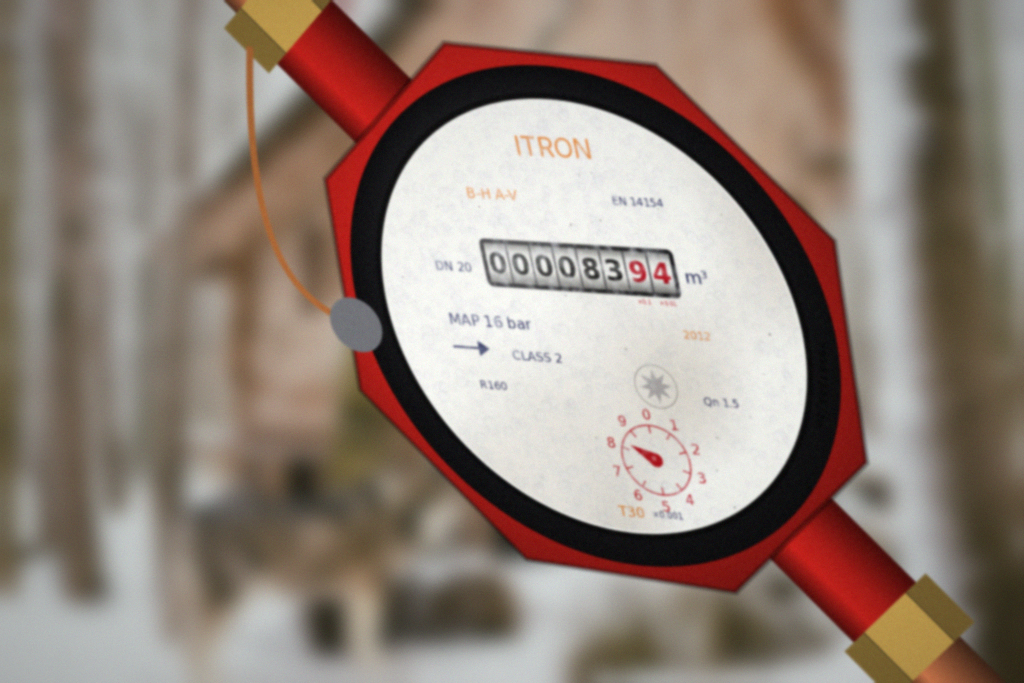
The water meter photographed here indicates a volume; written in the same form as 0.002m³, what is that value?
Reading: 83.948m³
